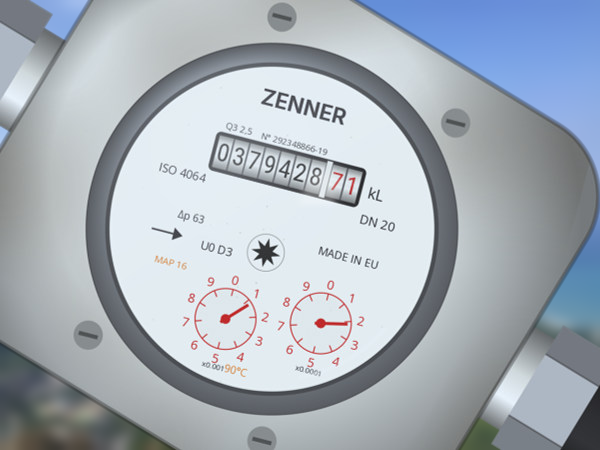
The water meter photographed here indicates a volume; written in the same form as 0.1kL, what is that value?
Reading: 379428.7112kL
